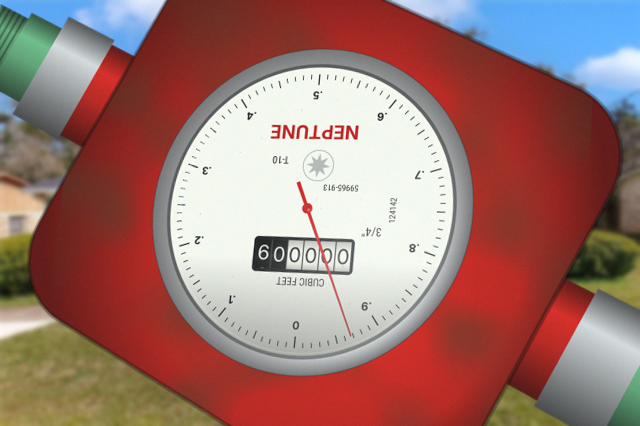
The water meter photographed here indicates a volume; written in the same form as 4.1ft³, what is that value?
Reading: 8.93ft³
